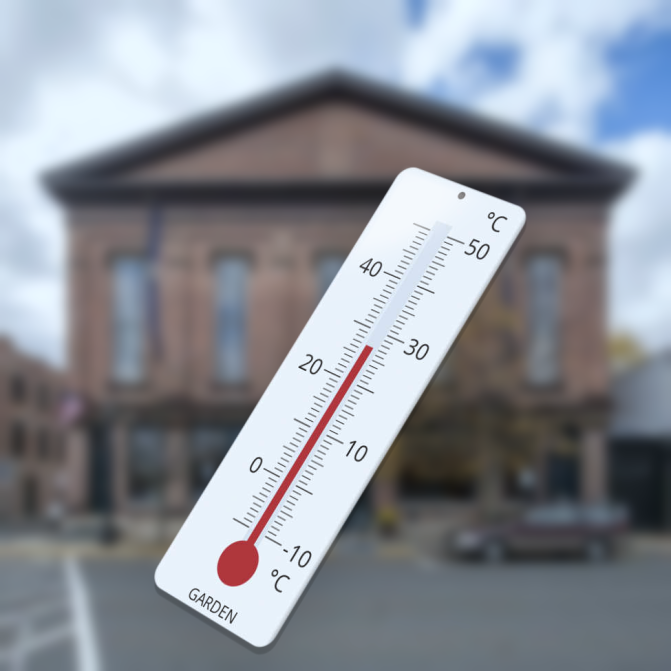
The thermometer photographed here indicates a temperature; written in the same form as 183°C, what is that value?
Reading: 27°C
